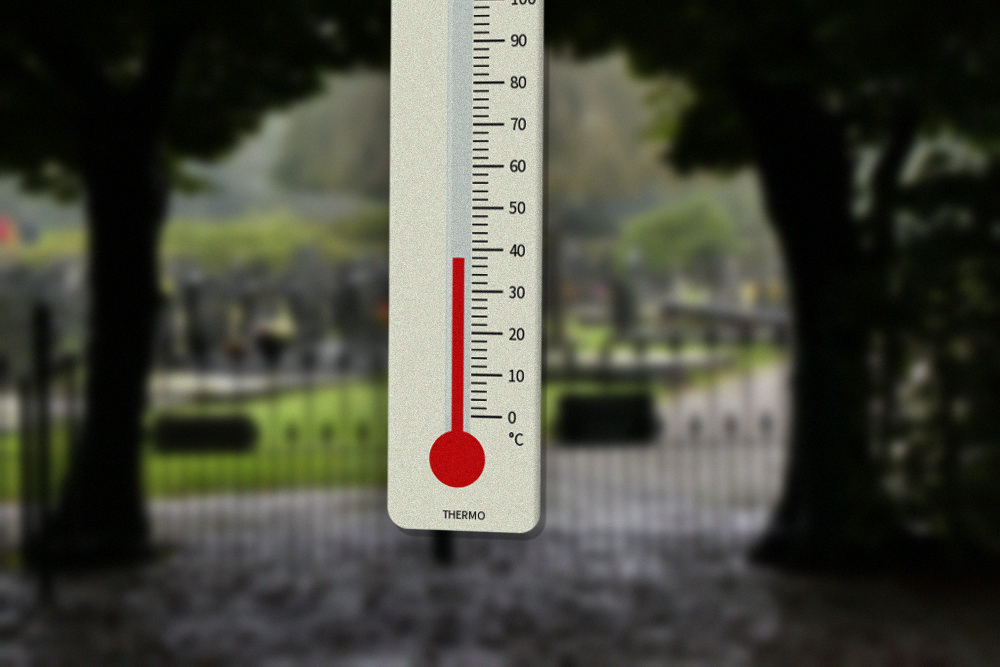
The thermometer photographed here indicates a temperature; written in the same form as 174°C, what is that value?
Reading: 38°C
